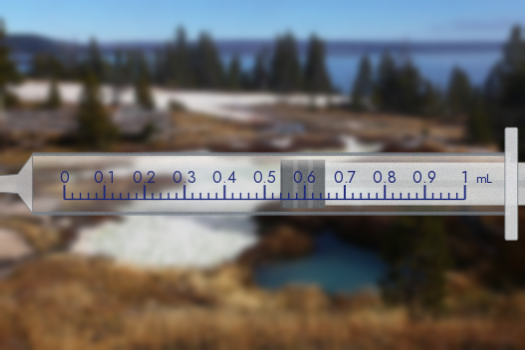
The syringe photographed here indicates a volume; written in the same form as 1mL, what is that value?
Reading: 0.54mL
